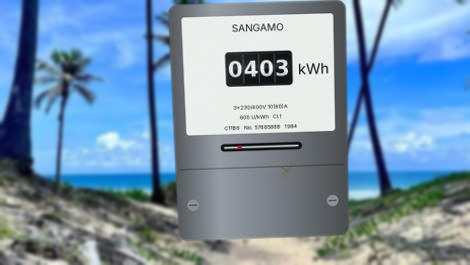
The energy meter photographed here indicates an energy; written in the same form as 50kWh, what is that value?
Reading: 403kWh
